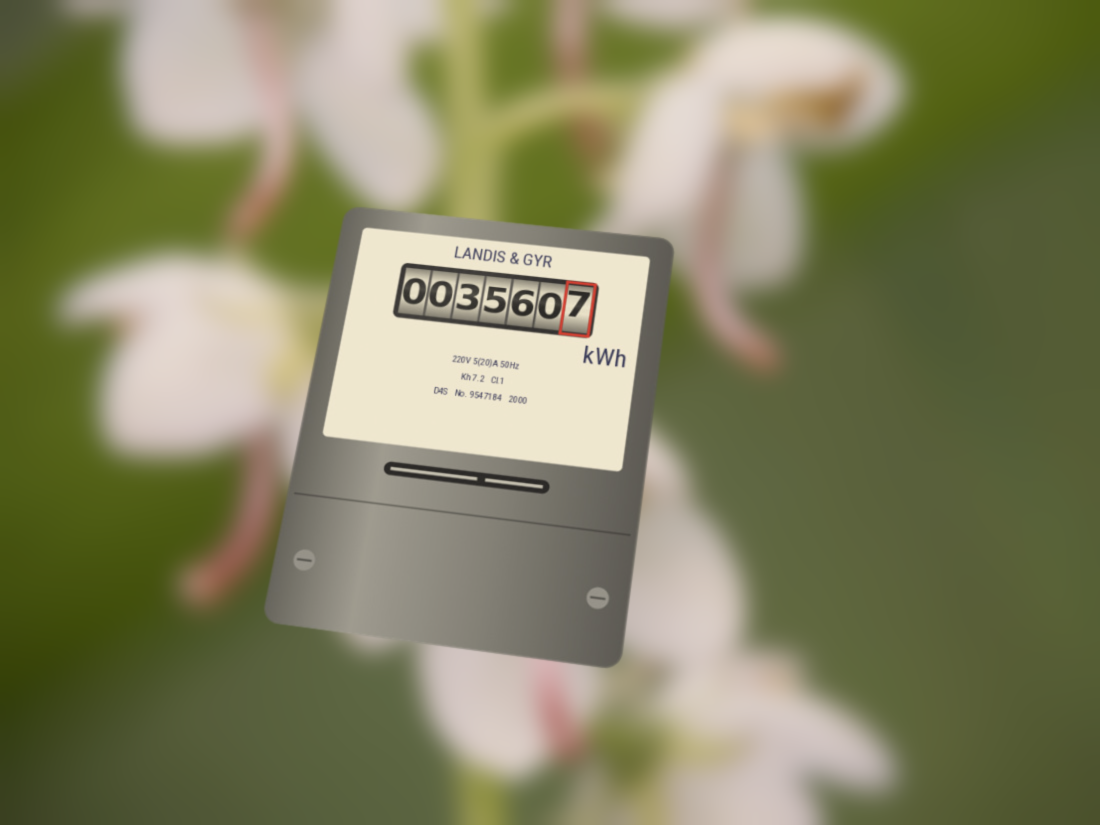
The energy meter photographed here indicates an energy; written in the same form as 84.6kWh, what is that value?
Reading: 3560.7kWh
